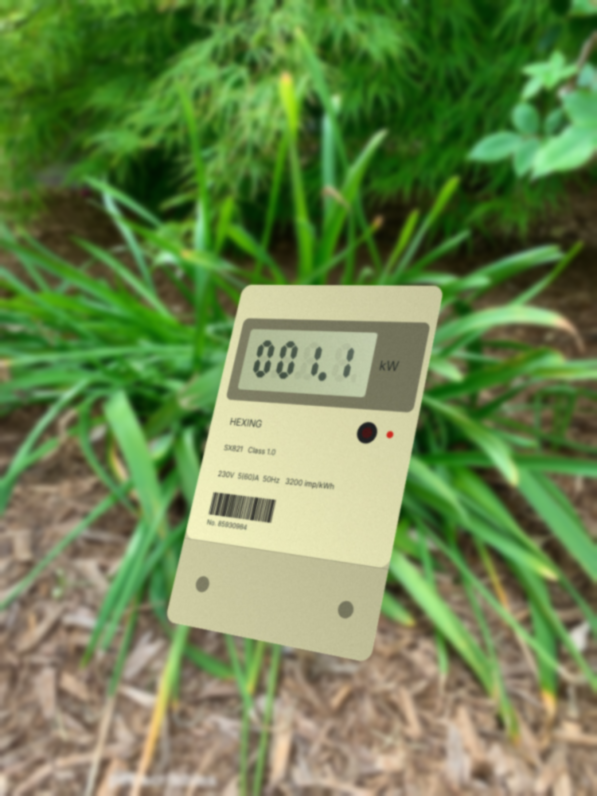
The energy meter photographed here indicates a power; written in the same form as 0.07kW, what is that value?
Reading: 1.1kW
